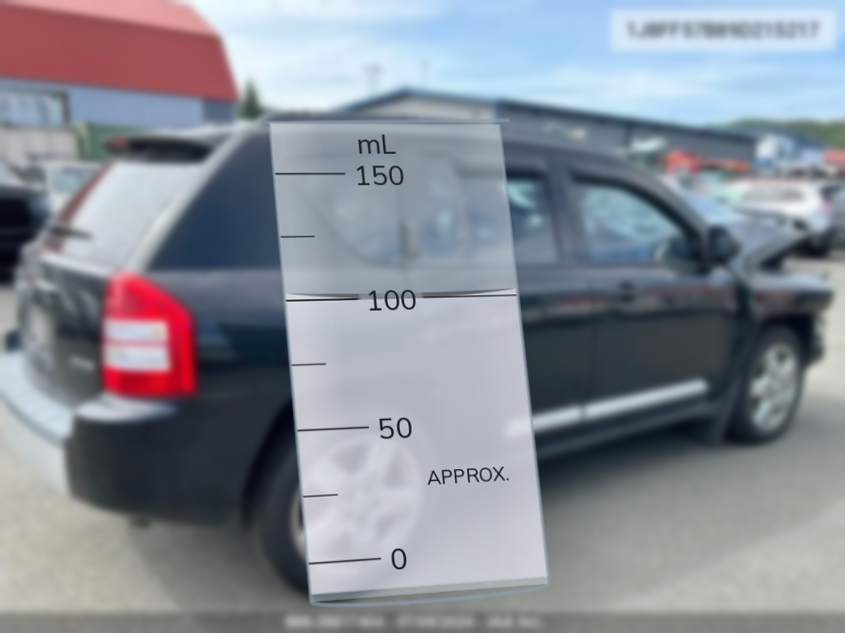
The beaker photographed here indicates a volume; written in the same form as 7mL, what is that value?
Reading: 100mL
